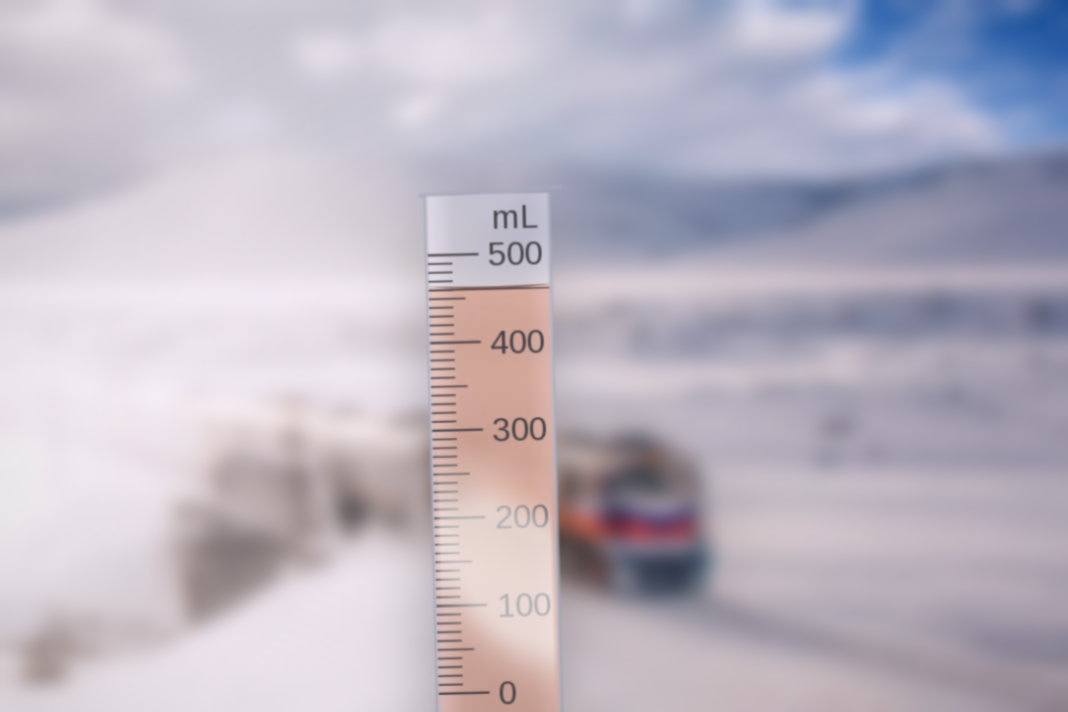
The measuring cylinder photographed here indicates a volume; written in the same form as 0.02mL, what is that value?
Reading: 460mL
